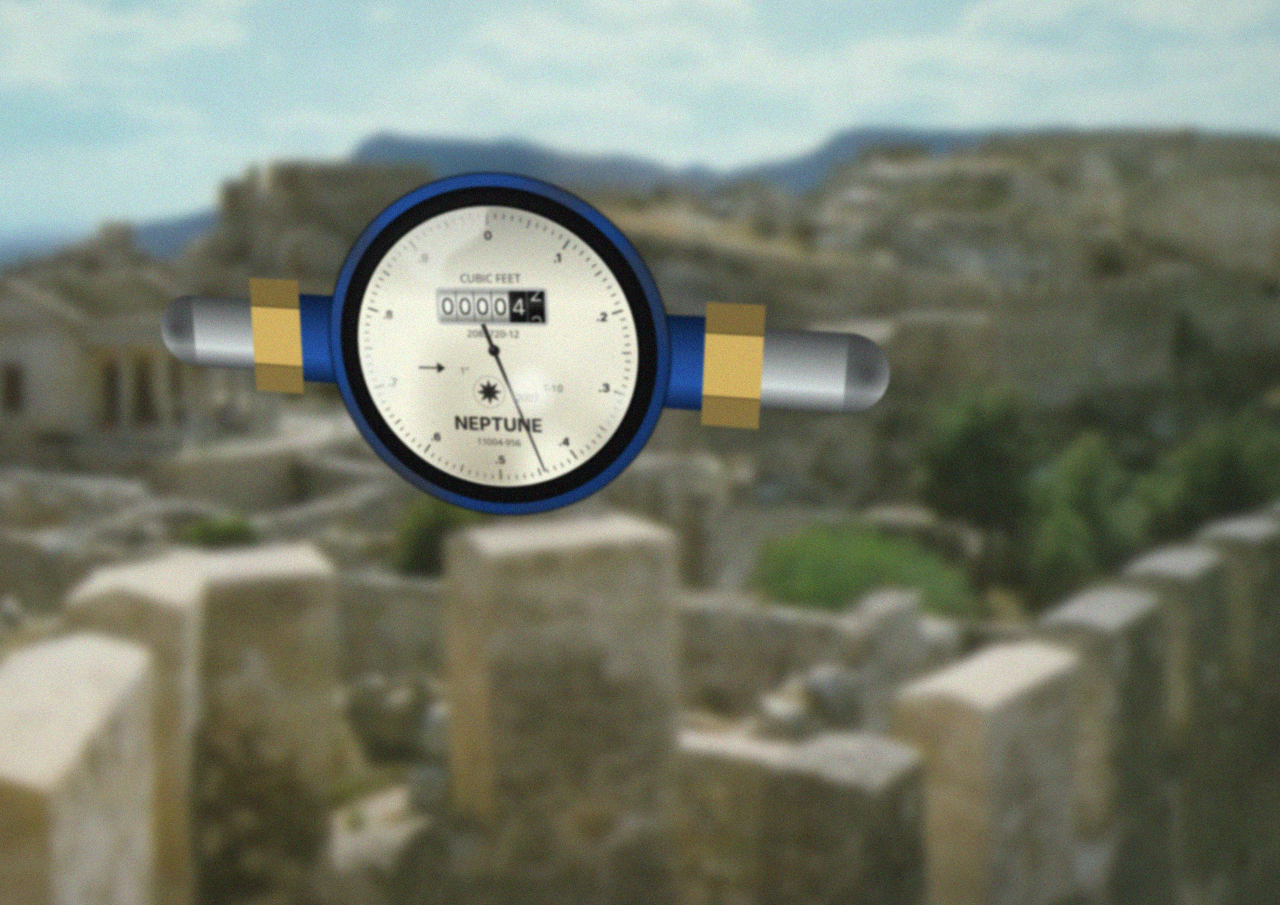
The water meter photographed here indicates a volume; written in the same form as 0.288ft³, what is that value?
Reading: 42.44ft³
